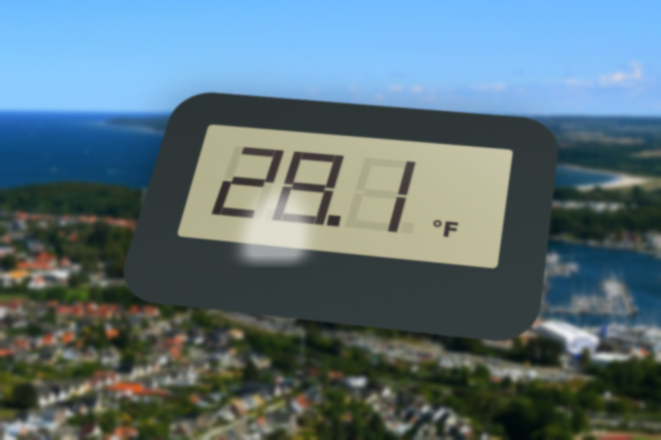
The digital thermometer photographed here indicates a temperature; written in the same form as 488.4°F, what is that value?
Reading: 28.1°F
